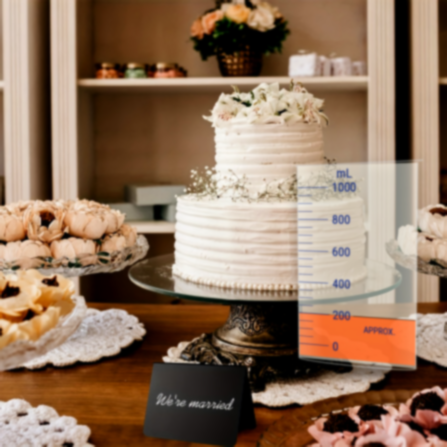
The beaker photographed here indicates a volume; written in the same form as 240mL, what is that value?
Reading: 200mL
